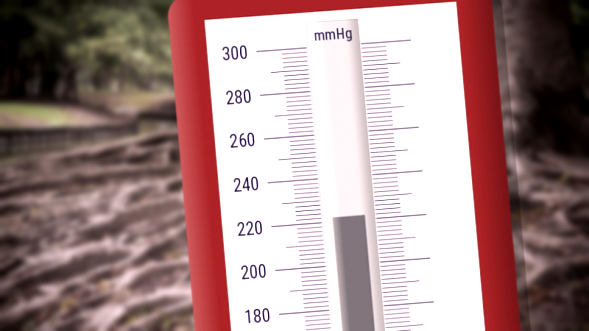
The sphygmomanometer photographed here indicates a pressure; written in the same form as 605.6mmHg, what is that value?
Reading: 222mmHg
